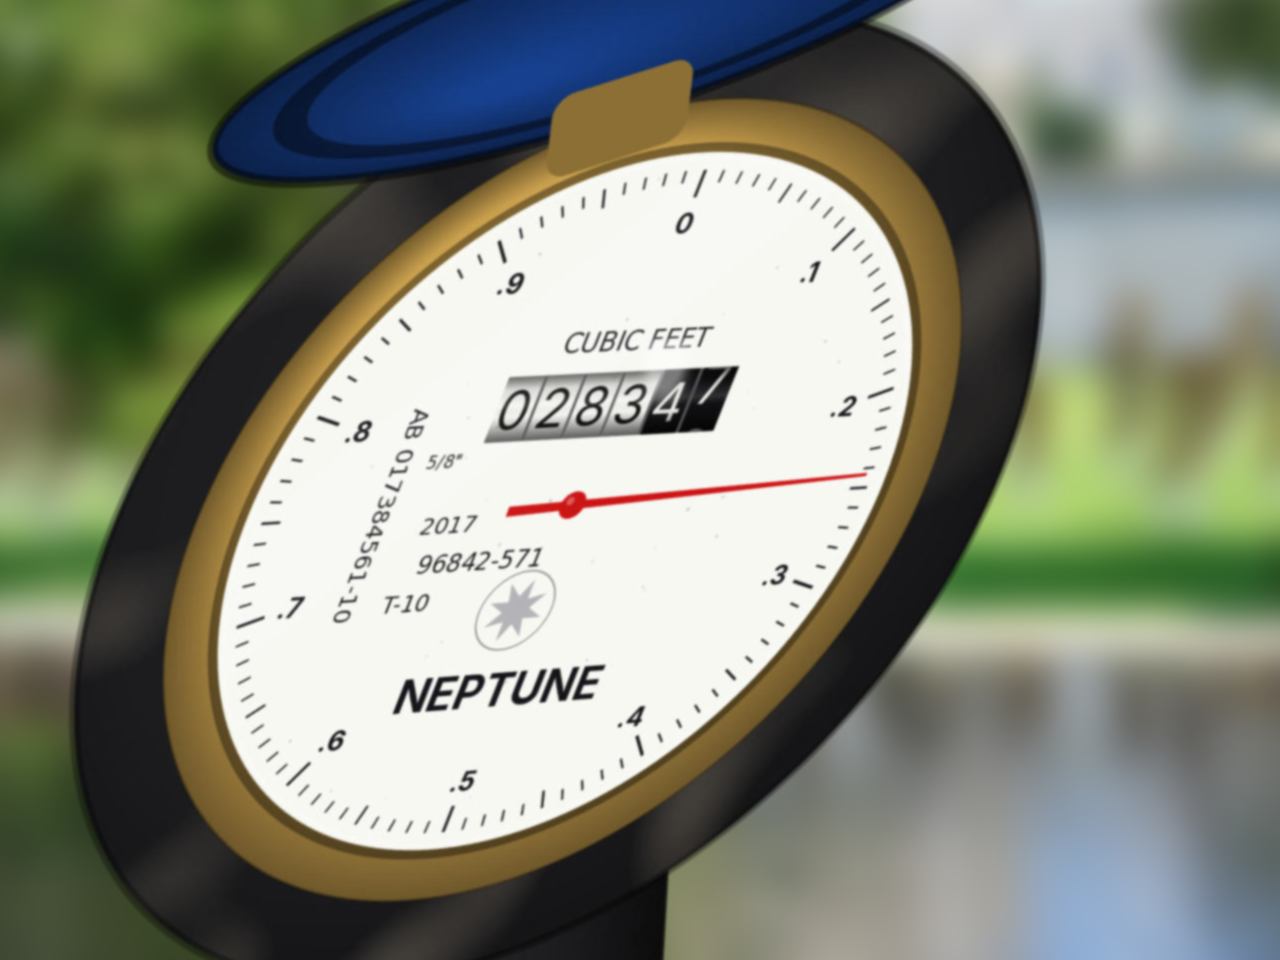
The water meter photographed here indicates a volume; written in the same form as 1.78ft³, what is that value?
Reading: 28347.24ft³
